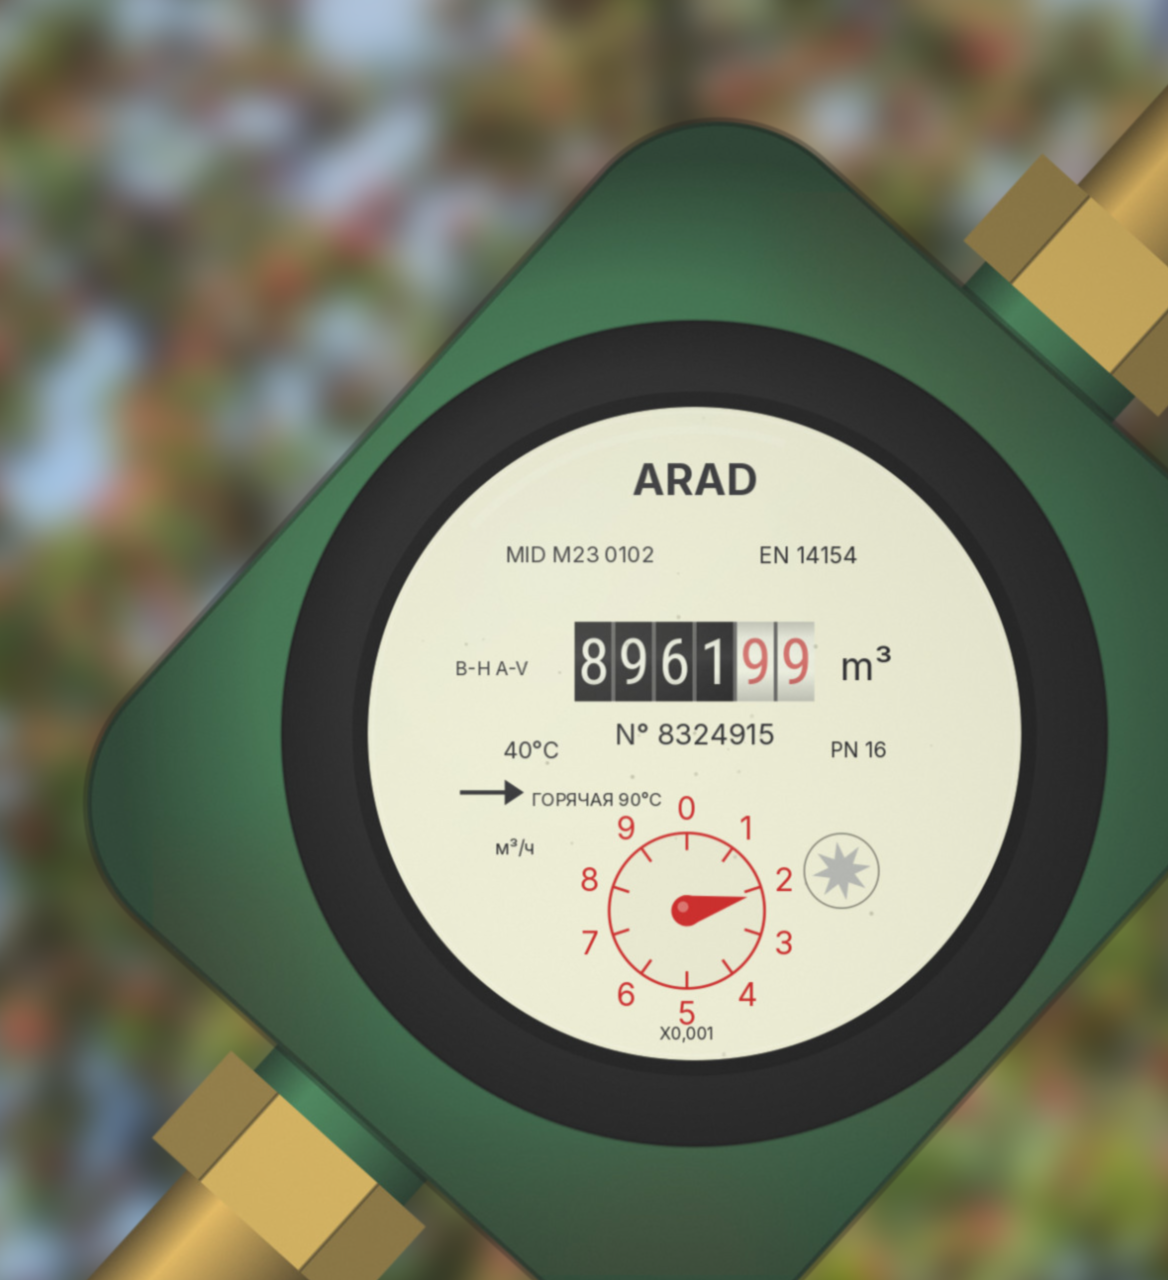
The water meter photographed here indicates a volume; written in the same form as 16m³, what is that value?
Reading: 8961.992m³
